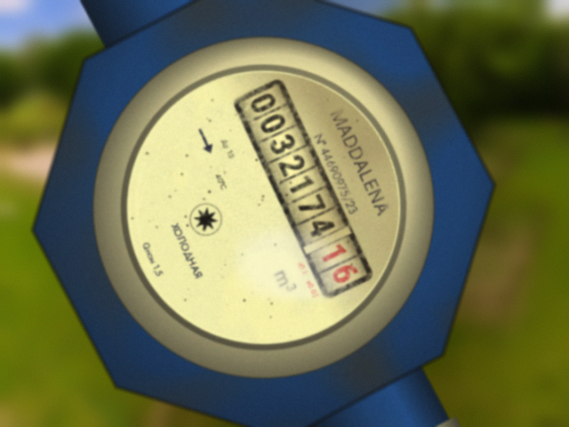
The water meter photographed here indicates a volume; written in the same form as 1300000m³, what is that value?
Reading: 32174.16m³
